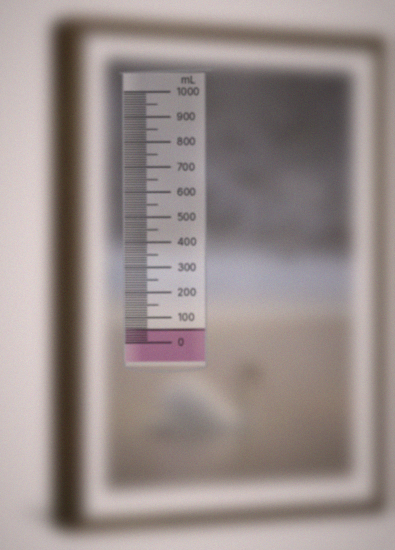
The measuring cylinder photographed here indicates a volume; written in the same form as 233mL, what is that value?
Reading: 50mL
